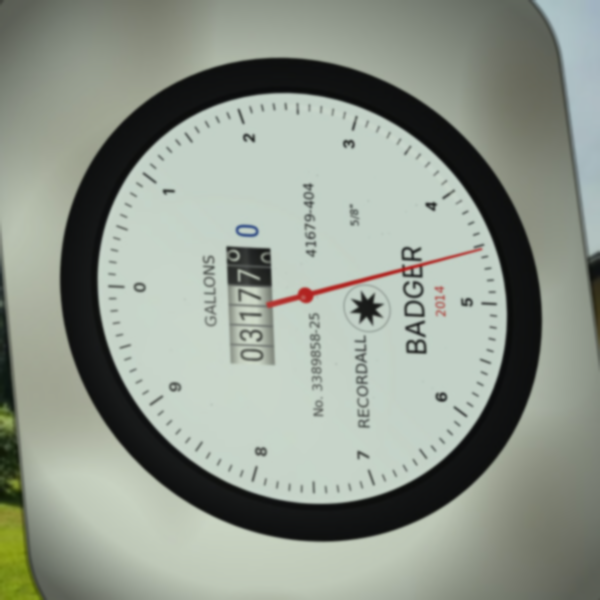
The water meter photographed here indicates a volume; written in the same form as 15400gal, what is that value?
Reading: 317784.5gal
